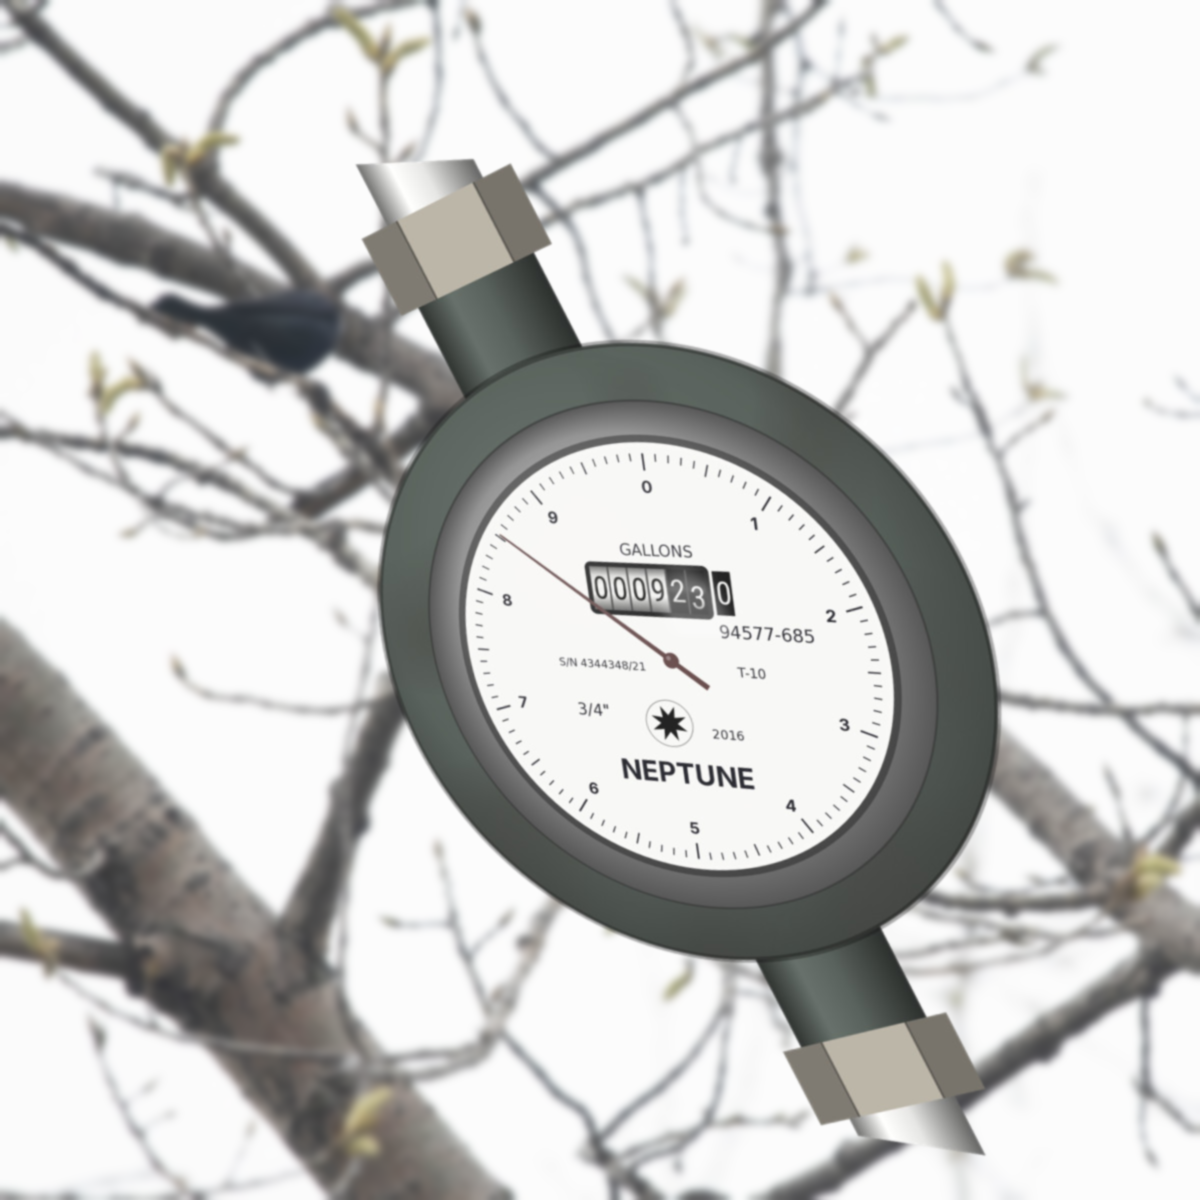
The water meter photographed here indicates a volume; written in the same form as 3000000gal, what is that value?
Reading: 9228.5gal
